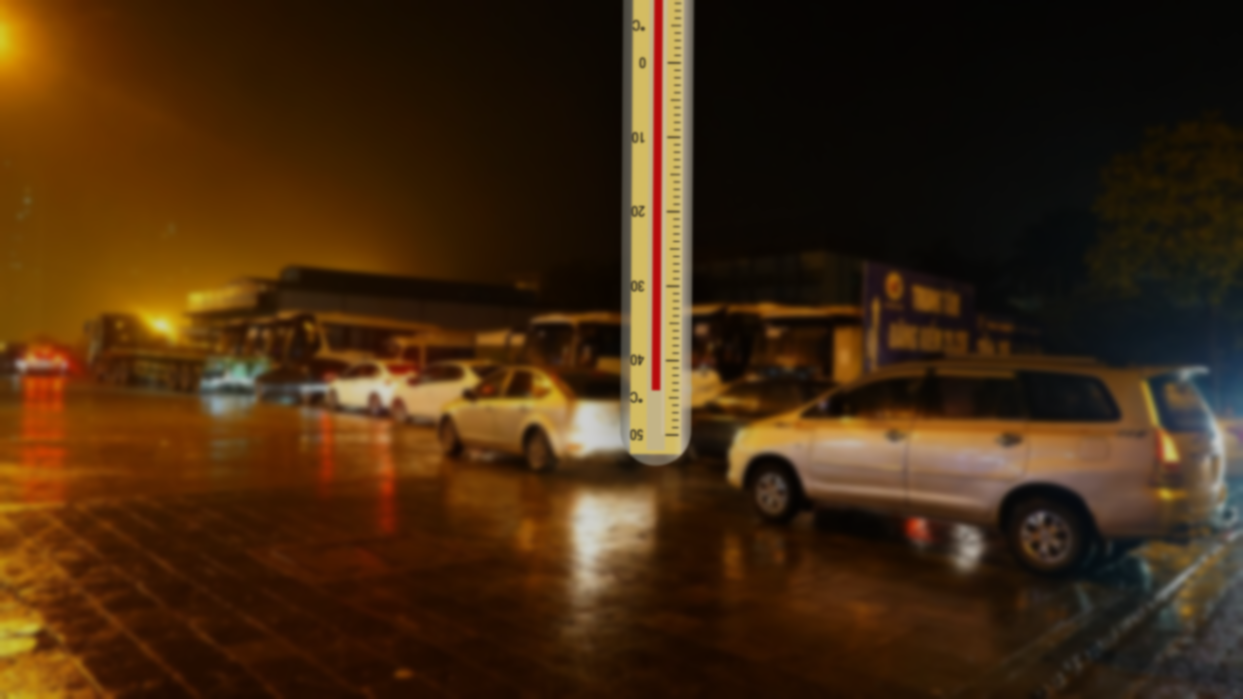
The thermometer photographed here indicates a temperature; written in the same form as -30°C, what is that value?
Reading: 44°C
